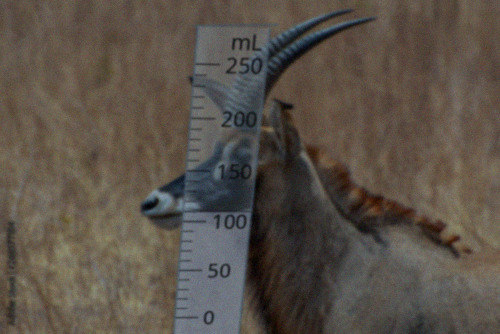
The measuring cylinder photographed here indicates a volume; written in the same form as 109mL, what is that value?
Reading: 110mL
